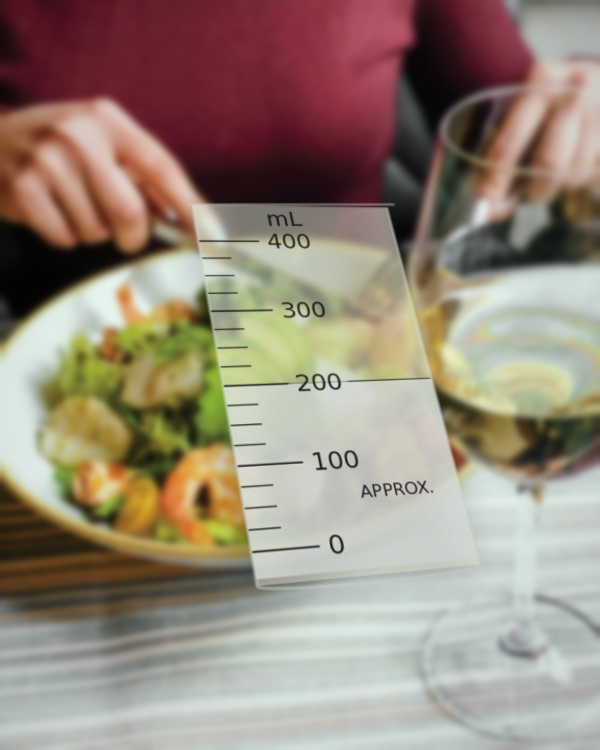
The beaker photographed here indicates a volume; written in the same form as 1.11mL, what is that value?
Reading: 200mL
